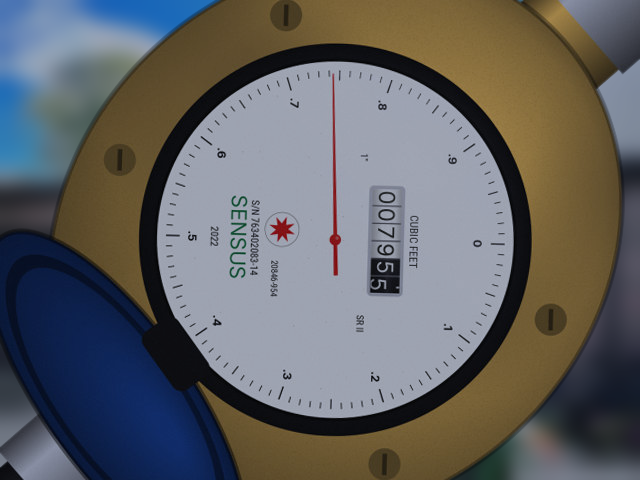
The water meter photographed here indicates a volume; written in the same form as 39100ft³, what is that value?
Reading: 7954.74ft³
